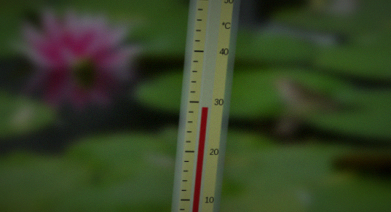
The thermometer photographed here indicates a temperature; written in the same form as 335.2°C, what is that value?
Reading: 29°C
